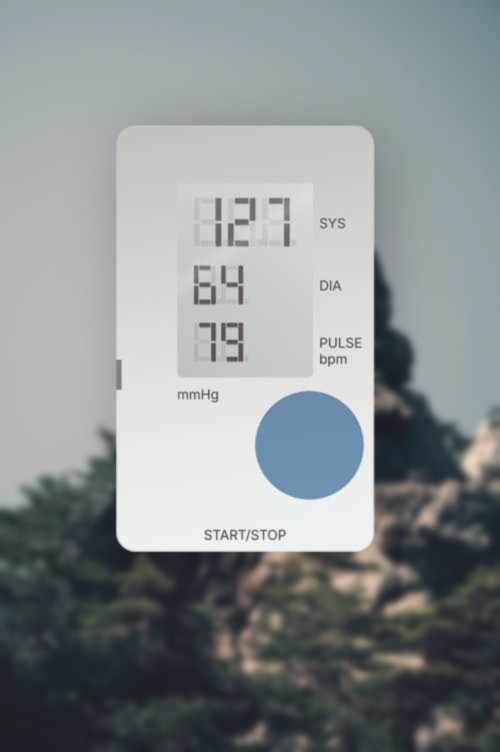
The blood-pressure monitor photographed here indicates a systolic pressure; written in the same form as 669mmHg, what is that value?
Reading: 127mmHg
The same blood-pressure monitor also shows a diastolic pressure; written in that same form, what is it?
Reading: 64mmHg
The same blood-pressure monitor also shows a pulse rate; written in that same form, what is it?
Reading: 79bpm
